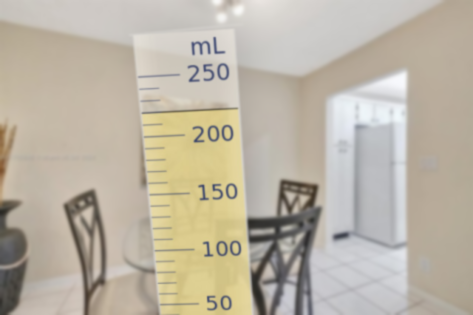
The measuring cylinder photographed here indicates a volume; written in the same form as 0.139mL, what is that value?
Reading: 220mL
